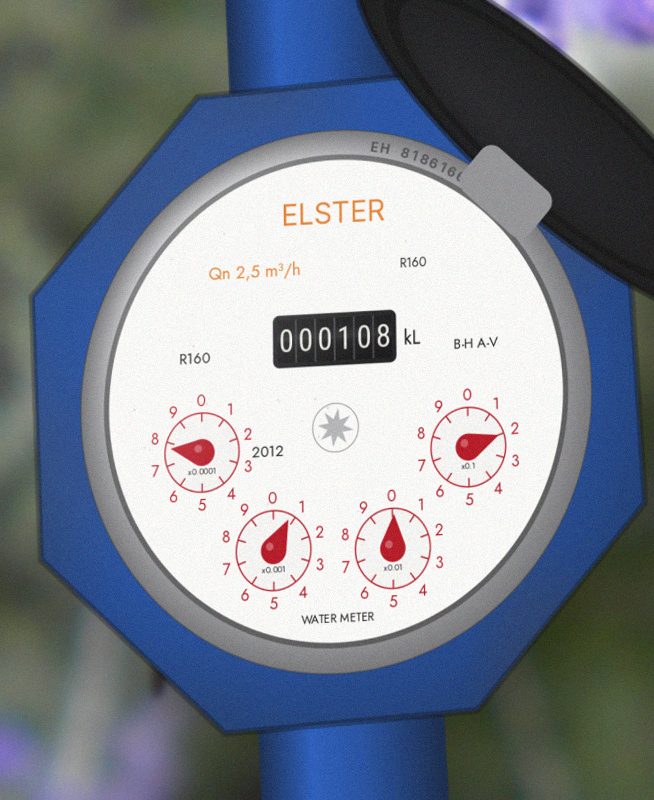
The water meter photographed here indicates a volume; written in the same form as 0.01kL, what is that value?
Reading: 108.2007kL
